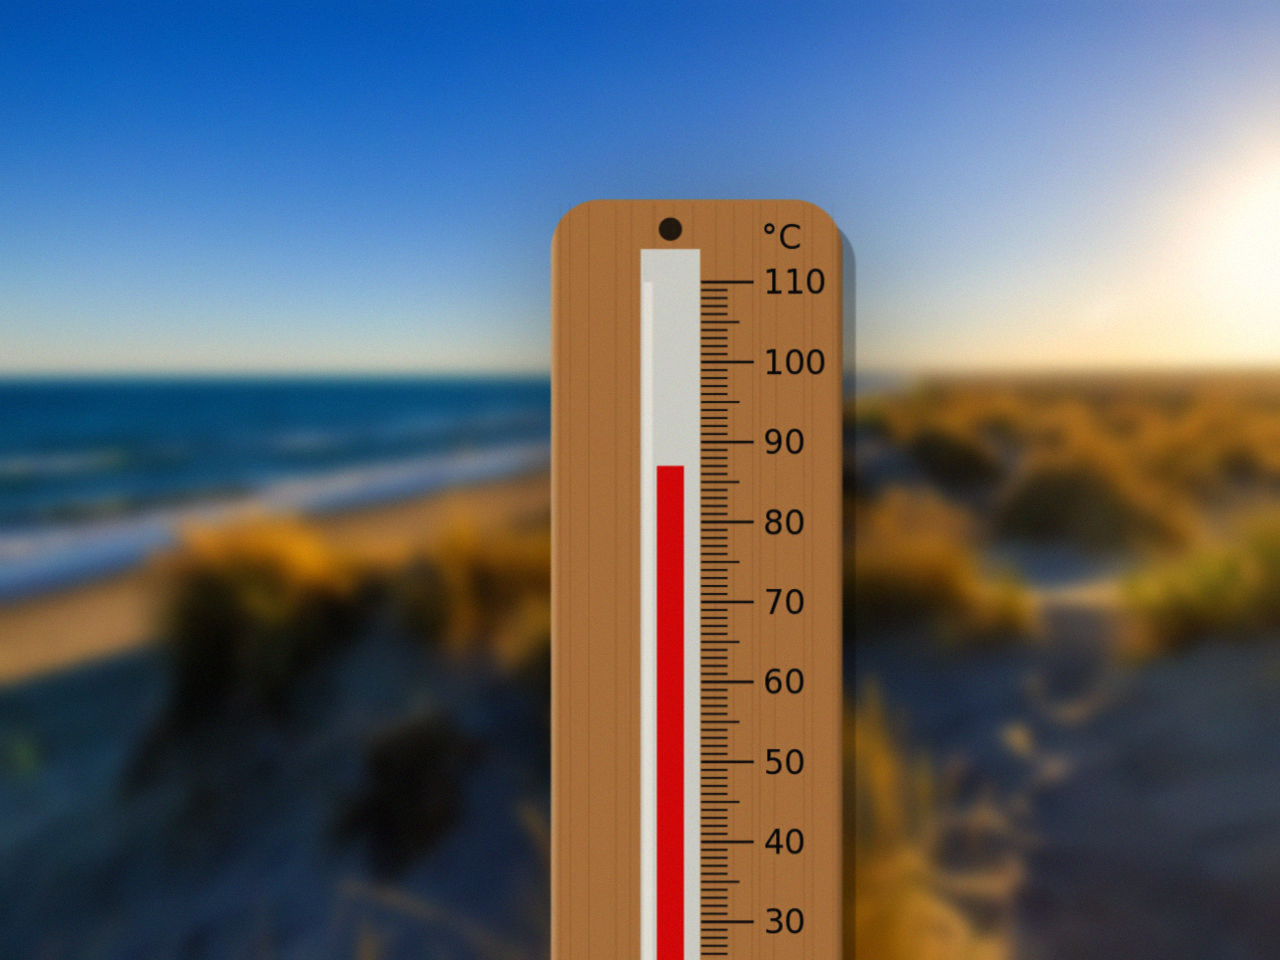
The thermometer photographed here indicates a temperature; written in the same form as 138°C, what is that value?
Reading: 87°C
